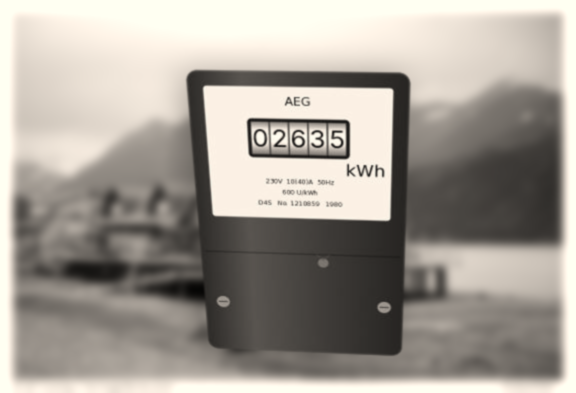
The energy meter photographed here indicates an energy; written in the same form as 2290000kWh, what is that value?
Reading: 2635kWh
